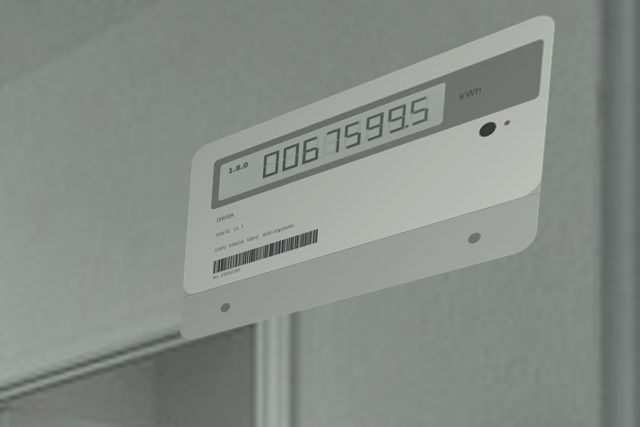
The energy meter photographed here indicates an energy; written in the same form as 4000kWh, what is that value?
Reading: 67599.5kWh
